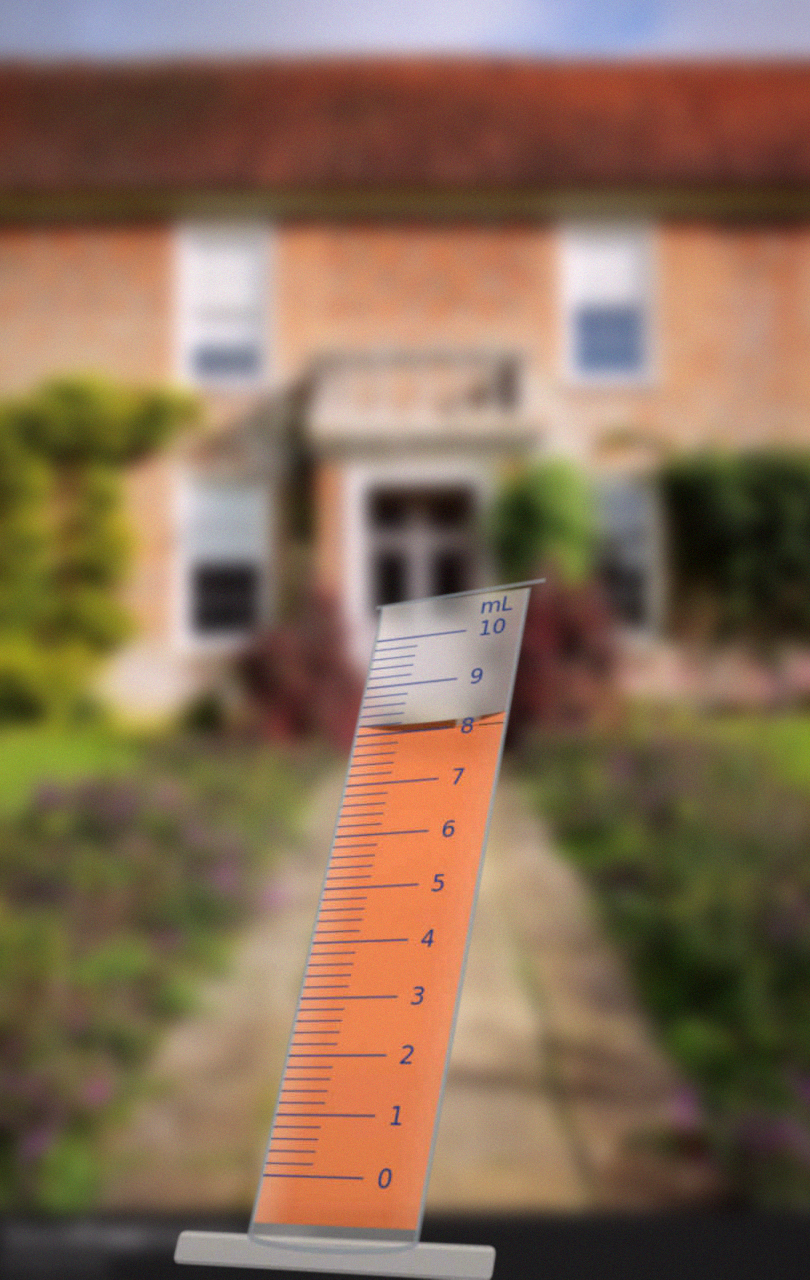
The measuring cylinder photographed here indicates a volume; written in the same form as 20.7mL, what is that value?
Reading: 8mL
